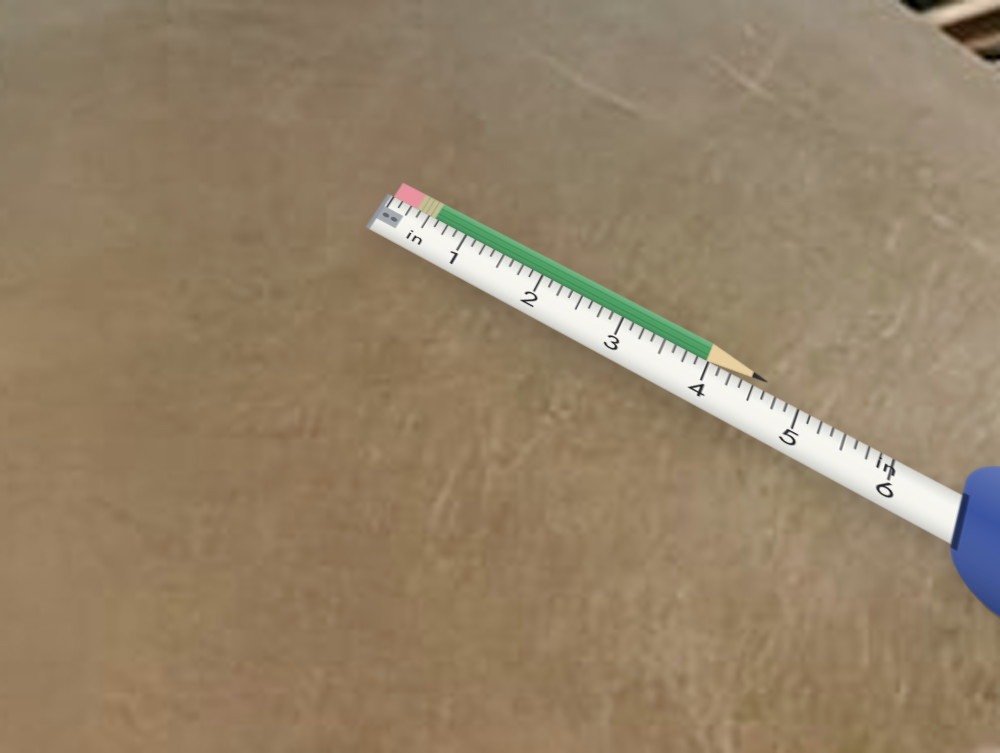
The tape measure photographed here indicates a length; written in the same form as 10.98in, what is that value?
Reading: 4.625in
